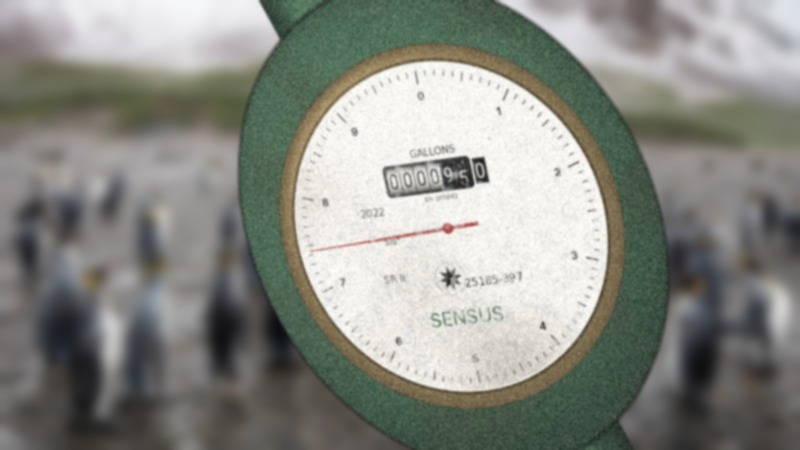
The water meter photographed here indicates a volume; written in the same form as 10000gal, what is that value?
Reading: 947.4gal
